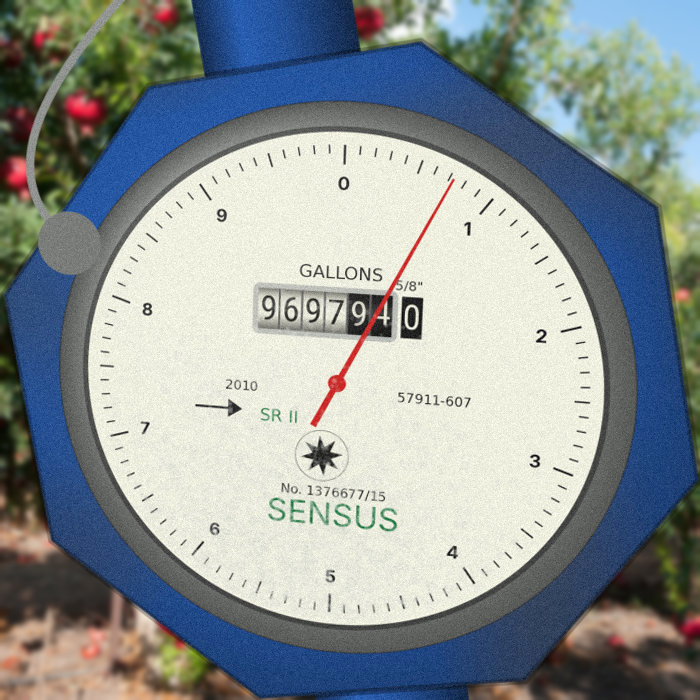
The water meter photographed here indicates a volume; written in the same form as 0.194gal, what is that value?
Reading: 9697940.7gal
